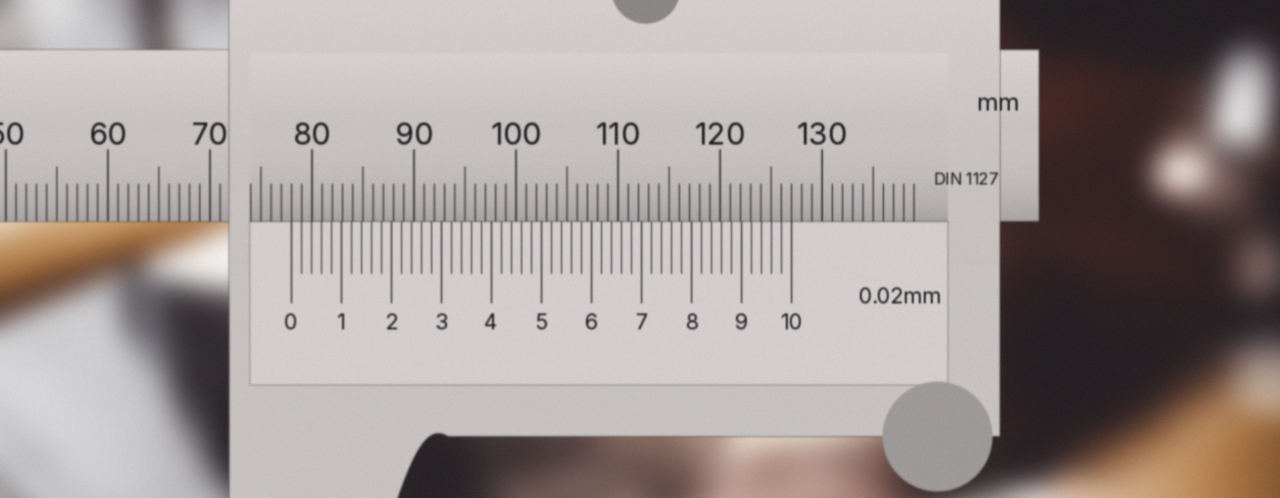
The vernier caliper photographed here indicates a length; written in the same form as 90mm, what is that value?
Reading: 78.0mm
